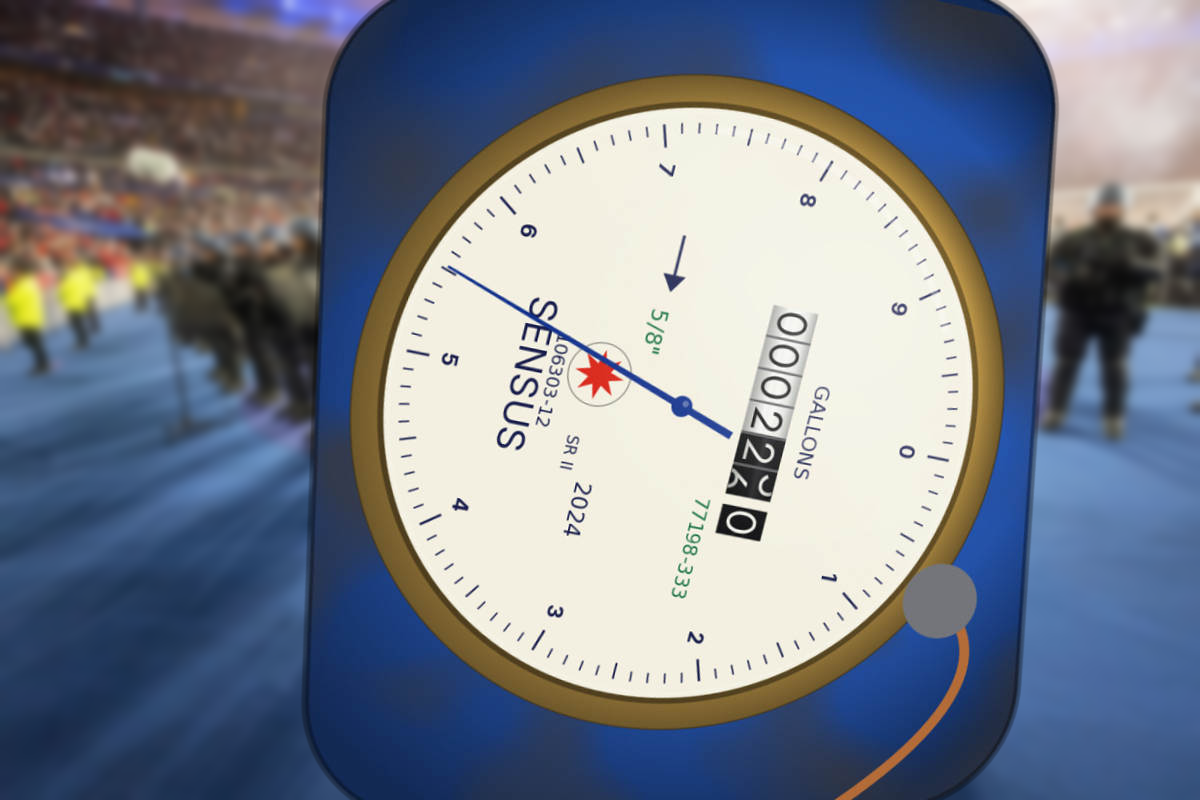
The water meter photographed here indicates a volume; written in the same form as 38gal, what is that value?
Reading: 2255.5gal
